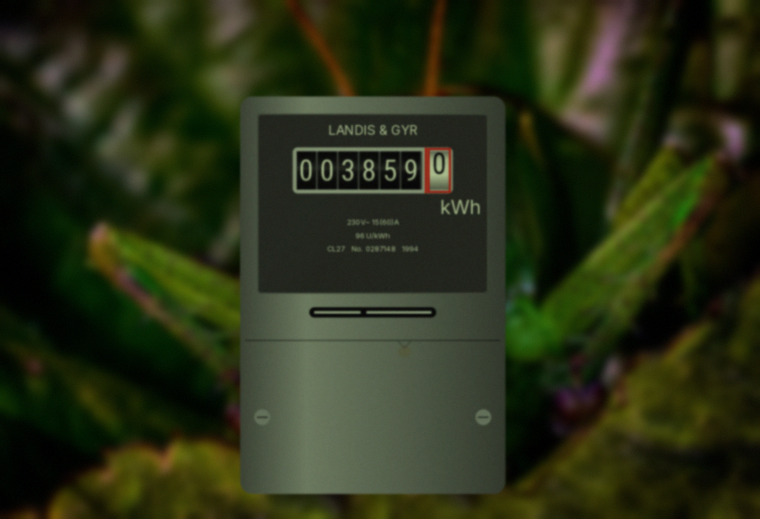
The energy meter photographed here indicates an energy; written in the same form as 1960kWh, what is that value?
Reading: 3859.0kWh
